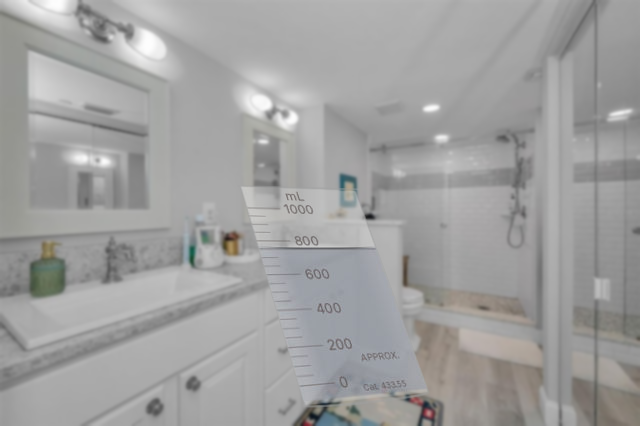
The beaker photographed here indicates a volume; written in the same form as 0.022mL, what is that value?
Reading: 750mL
